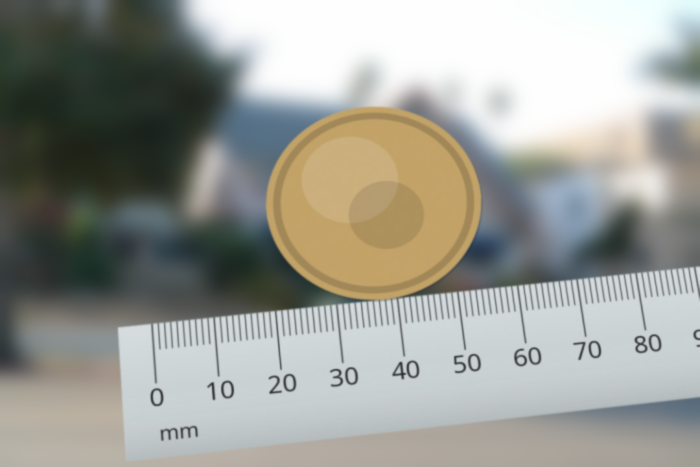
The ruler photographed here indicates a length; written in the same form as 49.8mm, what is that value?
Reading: 36mm
